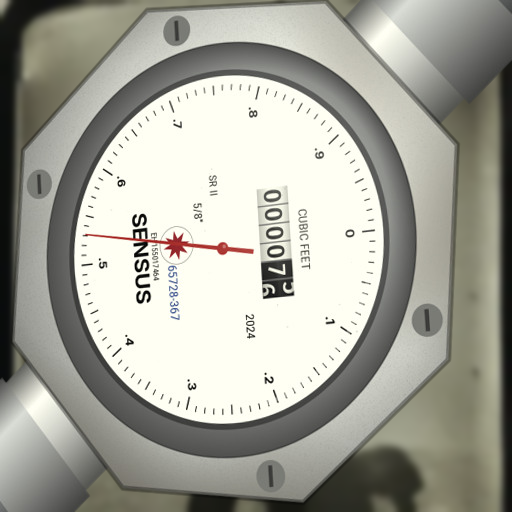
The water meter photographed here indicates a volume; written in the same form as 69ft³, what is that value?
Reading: 75.53ft³
